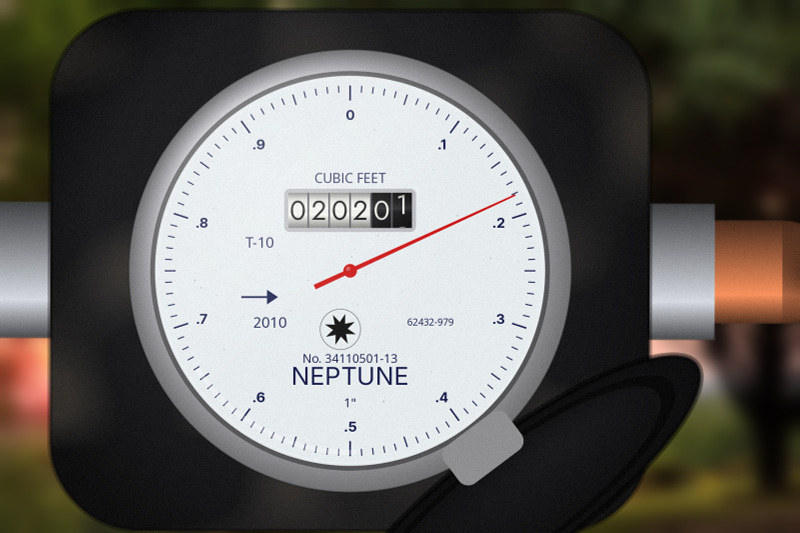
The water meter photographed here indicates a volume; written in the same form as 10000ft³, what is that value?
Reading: 20201.18ft³
